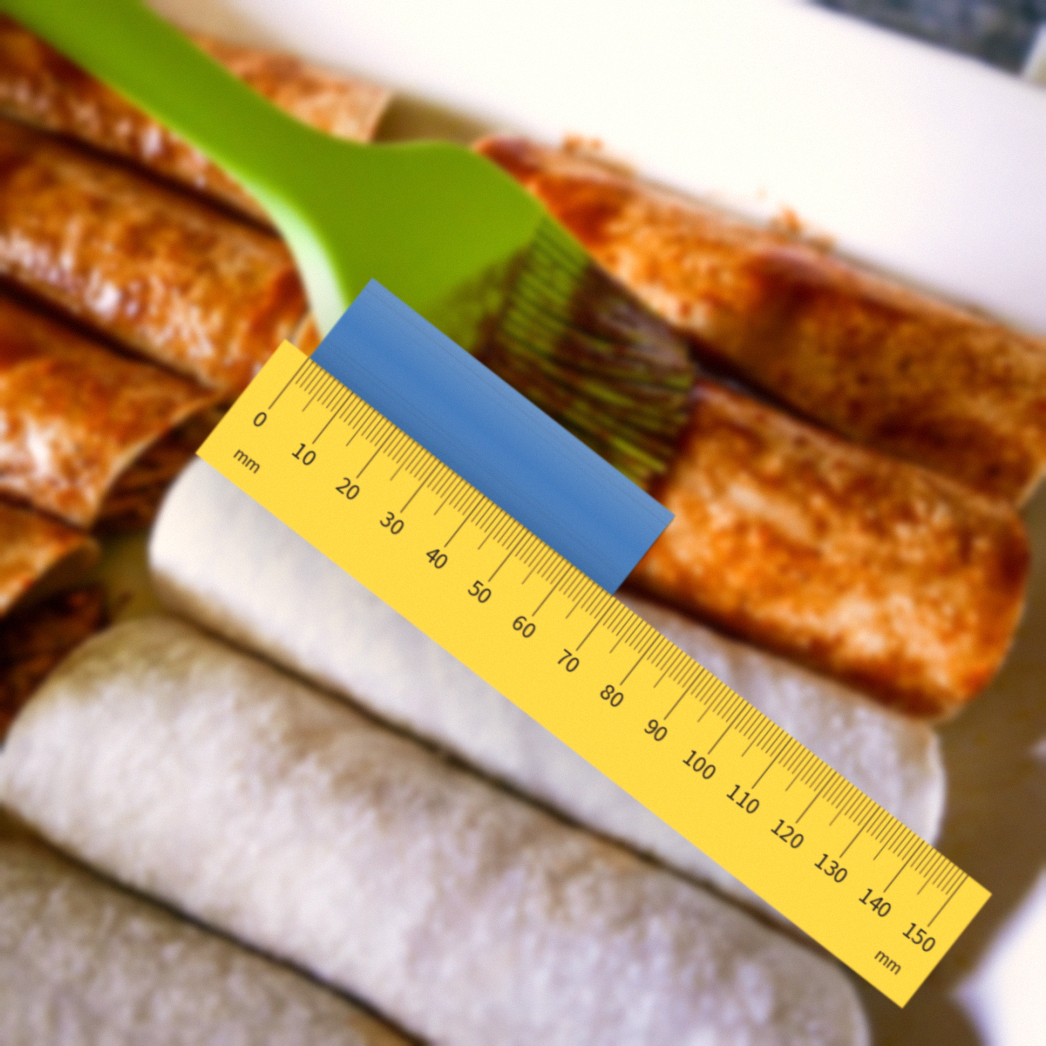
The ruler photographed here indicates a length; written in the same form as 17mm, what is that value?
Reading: 69mm
